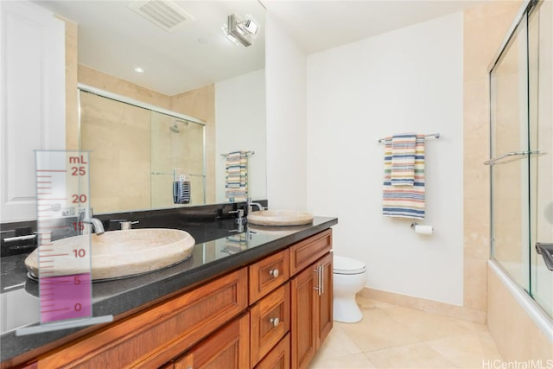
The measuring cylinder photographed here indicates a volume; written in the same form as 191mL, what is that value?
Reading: 6mL
